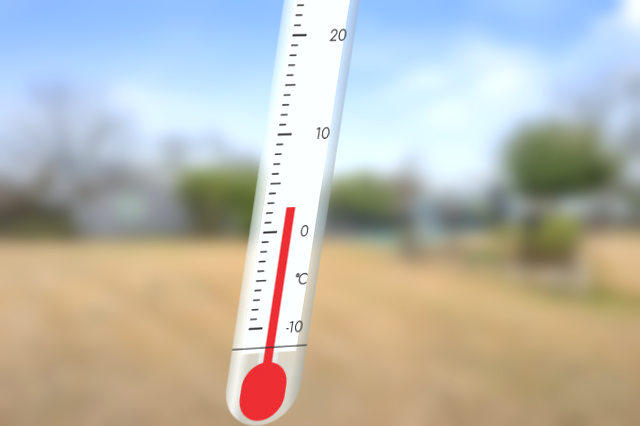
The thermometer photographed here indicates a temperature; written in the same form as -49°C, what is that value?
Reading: 2.5°C
